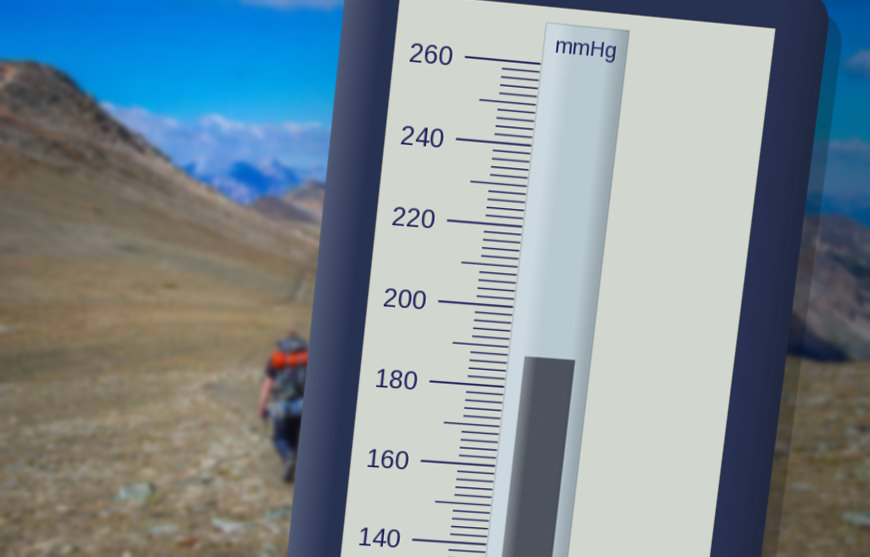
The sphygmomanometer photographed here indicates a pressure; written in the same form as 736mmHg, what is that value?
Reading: 188mmHg
